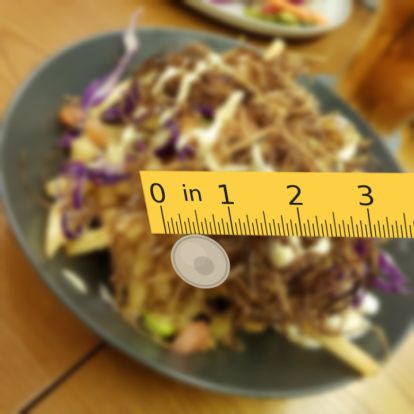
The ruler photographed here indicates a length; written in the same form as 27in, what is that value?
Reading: 0.875in
